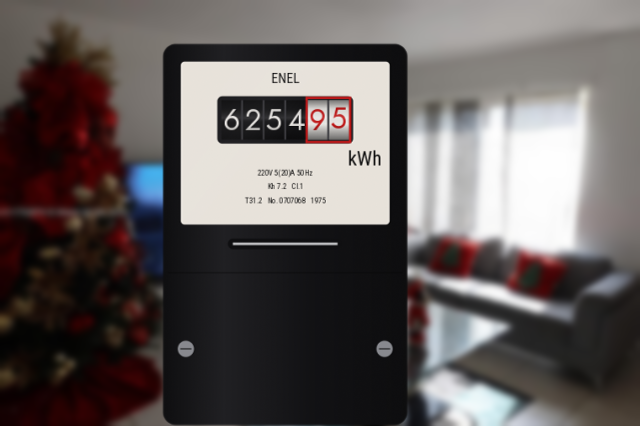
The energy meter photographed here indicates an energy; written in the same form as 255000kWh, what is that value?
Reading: 6254.95kWh
